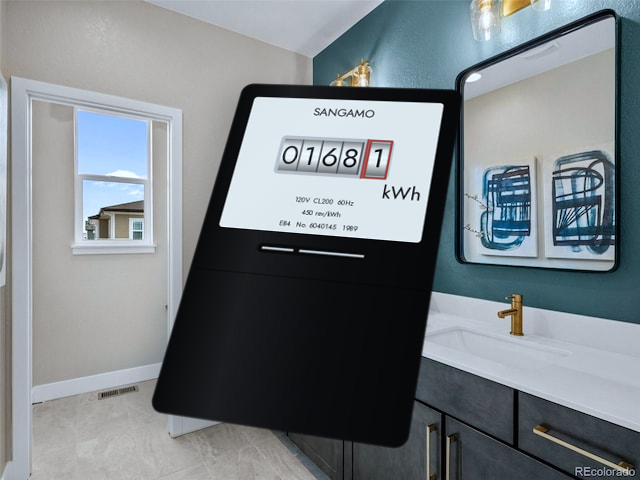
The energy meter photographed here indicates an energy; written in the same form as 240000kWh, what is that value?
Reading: 168.1kWh
